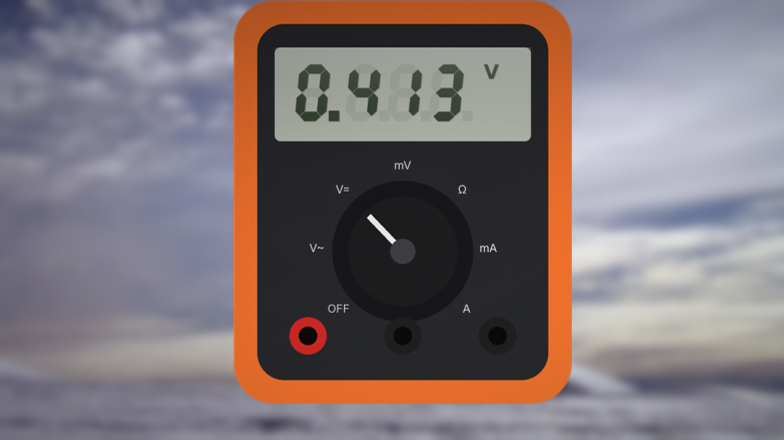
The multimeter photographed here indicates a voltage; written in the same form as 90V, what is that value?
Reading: 0.413V
